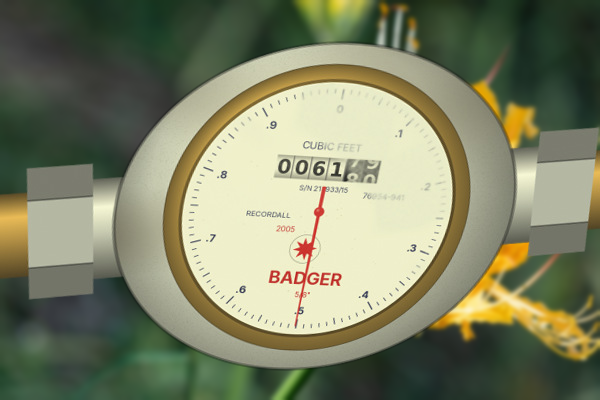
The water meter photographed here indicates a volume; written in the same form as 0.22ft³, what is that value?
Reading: 6179.50ft³
